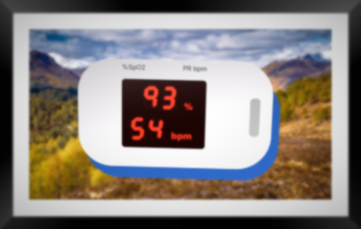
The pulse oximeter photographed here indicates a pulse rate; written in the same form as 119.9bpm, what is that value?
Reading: 54bpm
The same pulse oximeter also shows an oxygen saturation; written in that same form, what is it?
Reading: 93%
